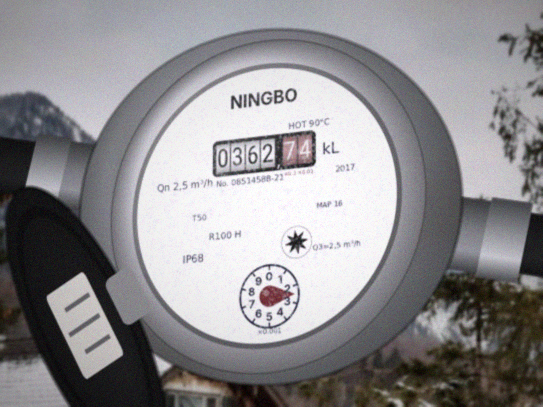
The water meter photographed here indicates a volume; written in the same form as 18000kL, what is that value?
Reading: 362.742kL
